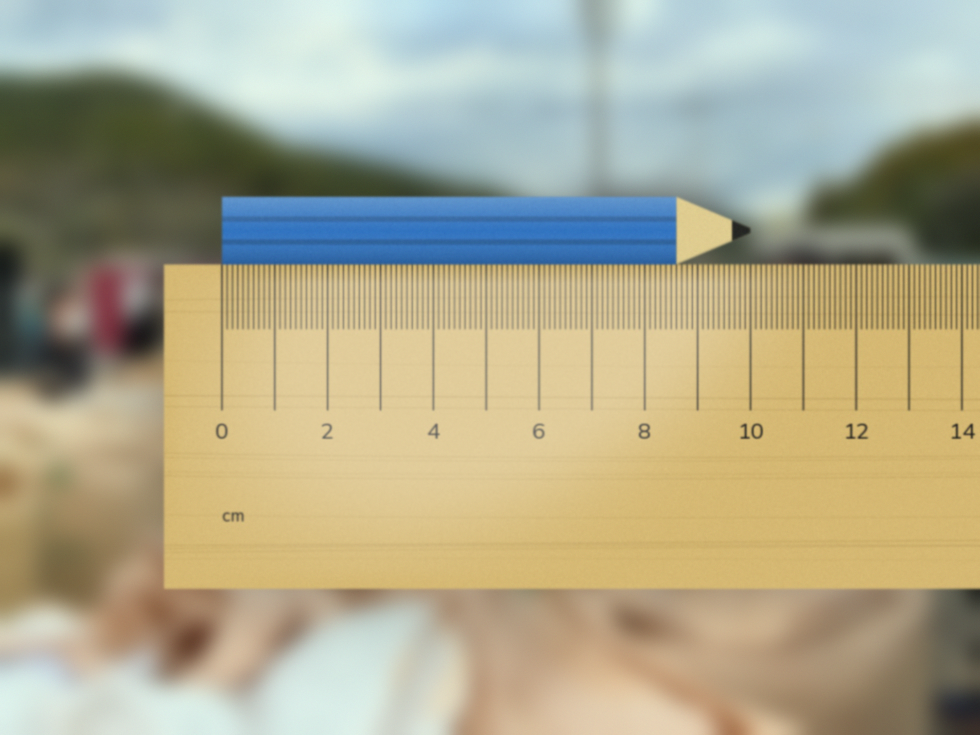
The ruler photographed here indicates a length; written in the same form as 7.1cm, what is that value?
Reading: 10cm
